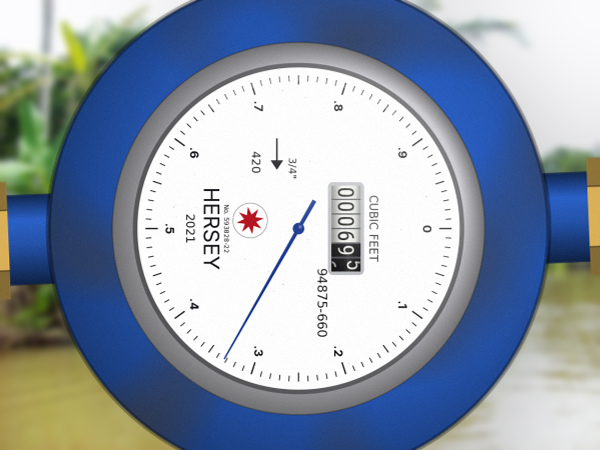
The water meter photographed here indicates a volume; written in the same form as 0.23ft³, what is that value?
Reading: 695.33ft³
